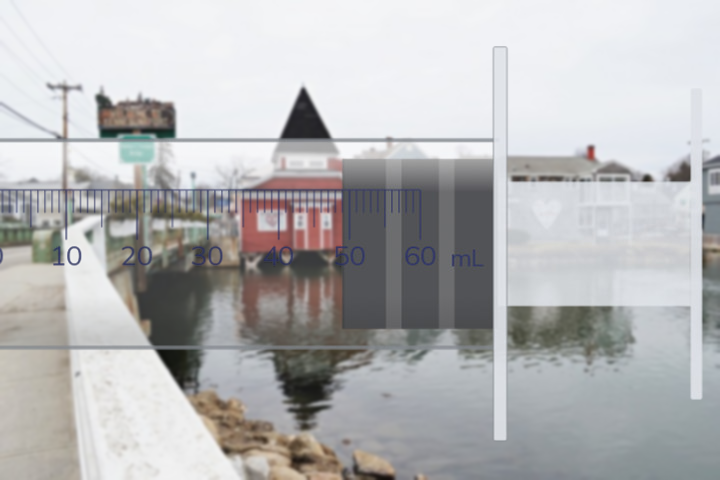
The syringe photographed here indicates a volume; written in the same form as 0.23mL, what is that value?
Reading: 49mL
